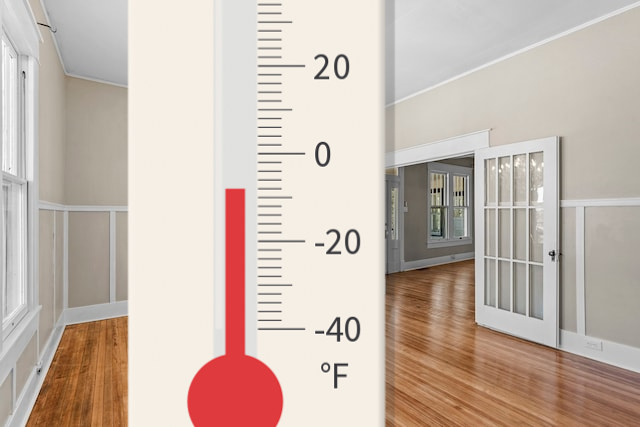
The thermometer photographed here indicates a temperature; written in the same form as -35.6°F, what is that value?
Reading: -8°F
